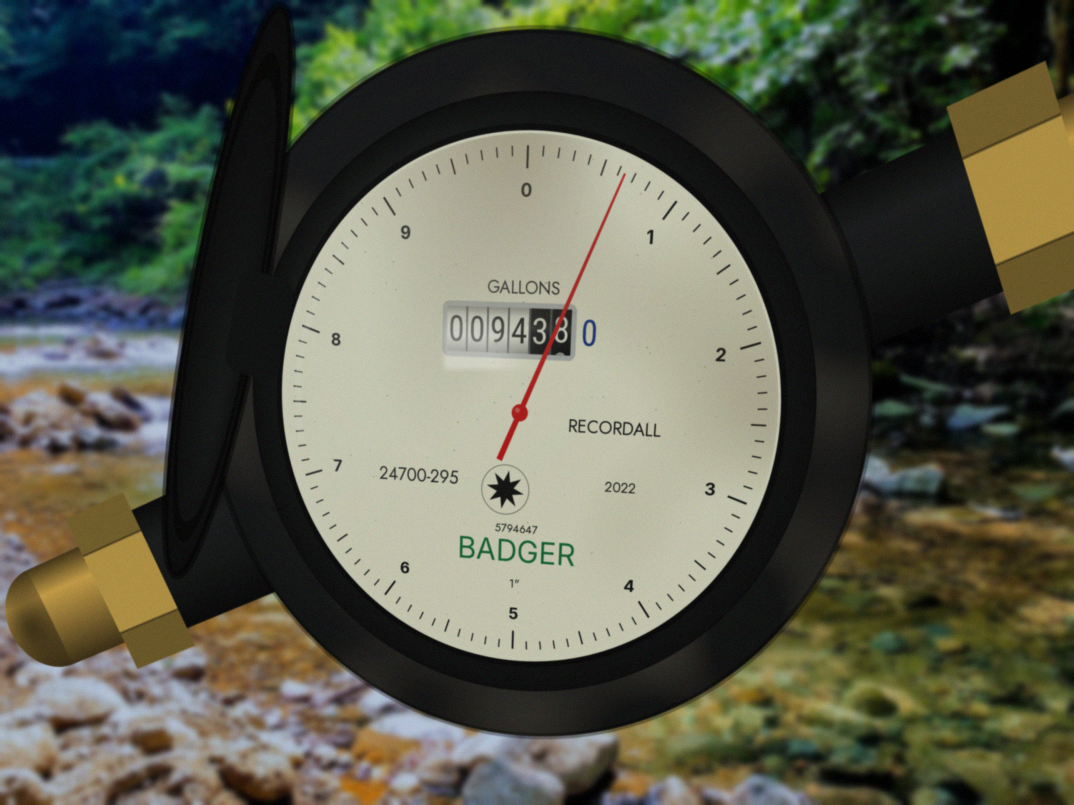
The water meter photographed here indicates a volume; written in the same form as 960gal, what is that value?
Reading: 94380.6gal
